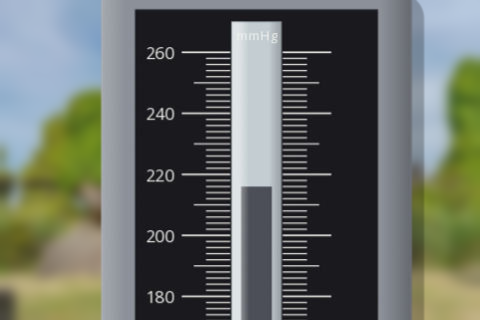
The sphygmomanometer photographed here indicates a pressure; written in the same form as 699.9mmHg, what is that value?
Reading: 216mmHg
